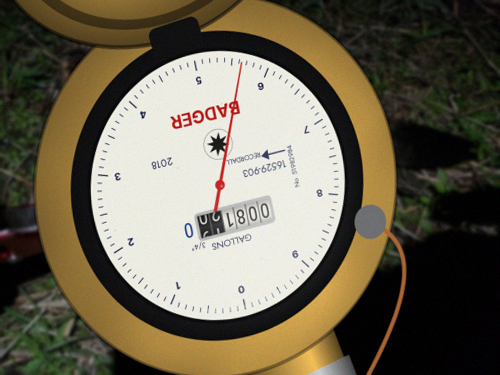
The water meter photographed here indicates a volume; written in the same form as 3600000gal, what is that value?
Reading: 81195.6gal
